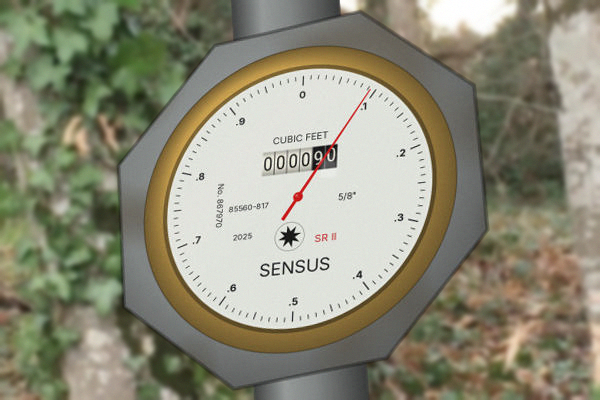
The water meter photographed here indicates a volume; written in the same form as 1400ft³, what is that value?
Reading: 90.09ft³
